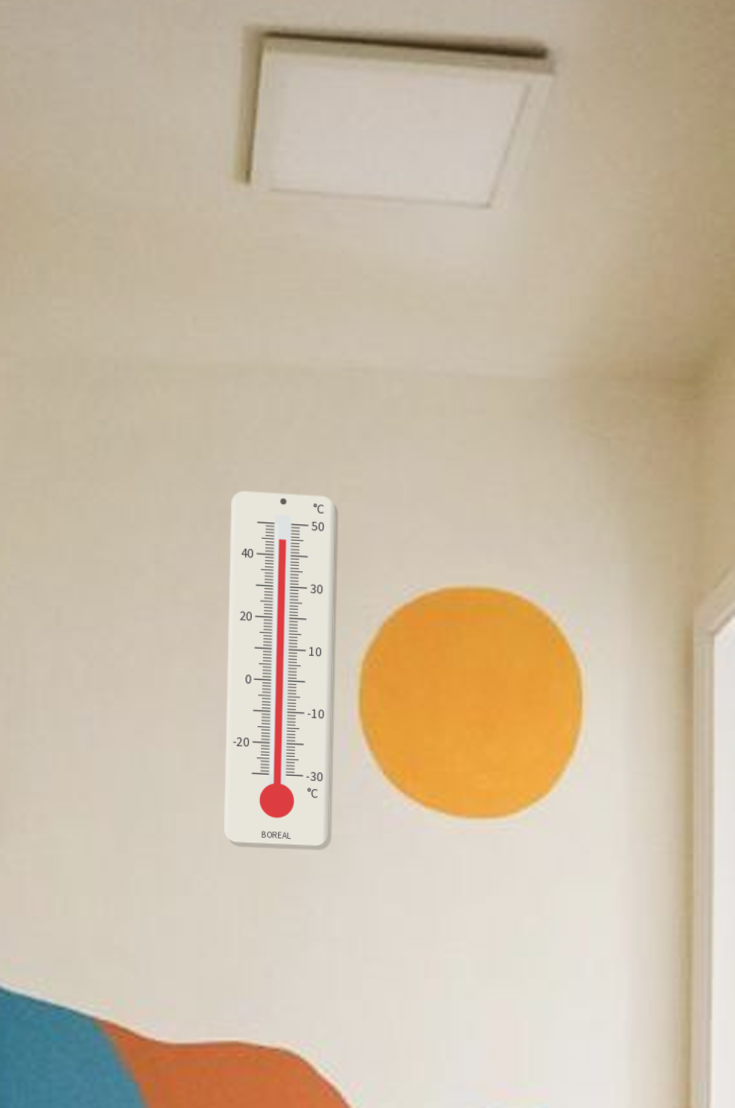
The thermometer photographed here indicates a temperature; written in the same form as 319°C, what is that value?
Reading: 45°C
